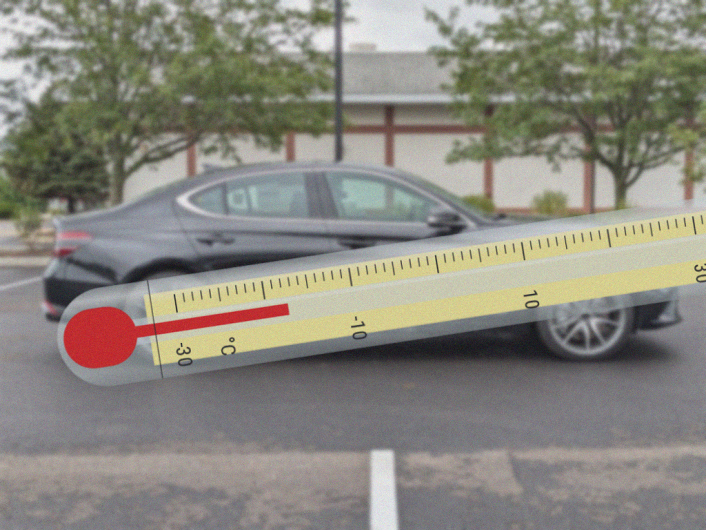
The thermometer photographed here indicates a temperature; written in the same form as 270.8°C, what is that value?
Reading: -17.5°C
